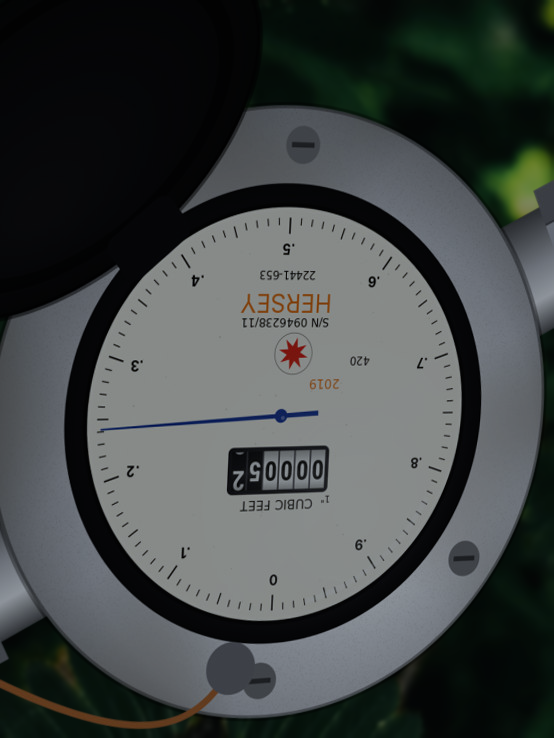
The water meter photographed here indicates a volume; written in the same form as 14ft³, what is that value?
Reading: 52.24ft³
